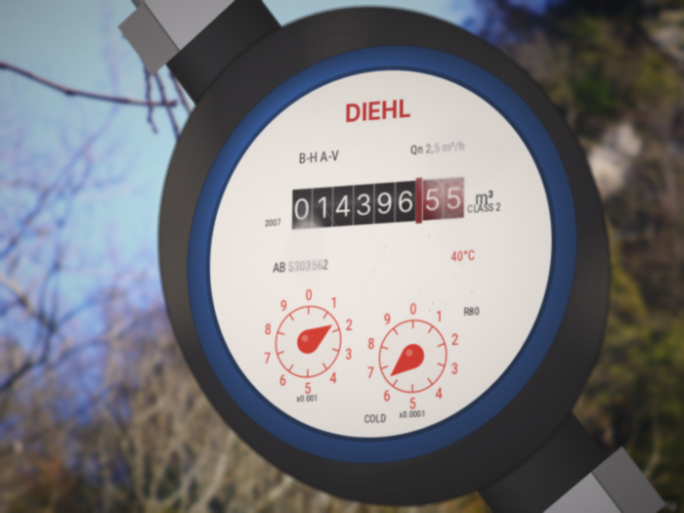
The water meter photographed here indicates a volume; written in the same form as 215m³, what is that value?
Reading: 14396.5516m³
